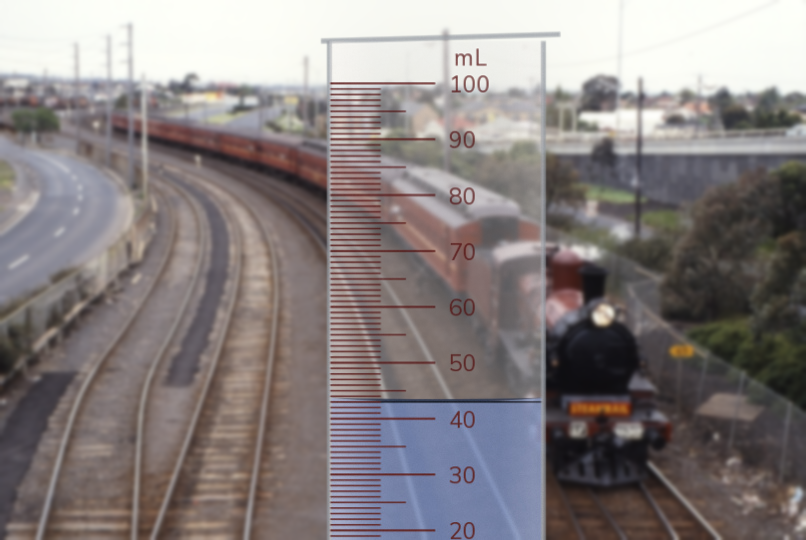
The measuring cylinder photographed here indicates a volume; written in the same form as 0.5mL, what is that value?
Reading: 43mL
